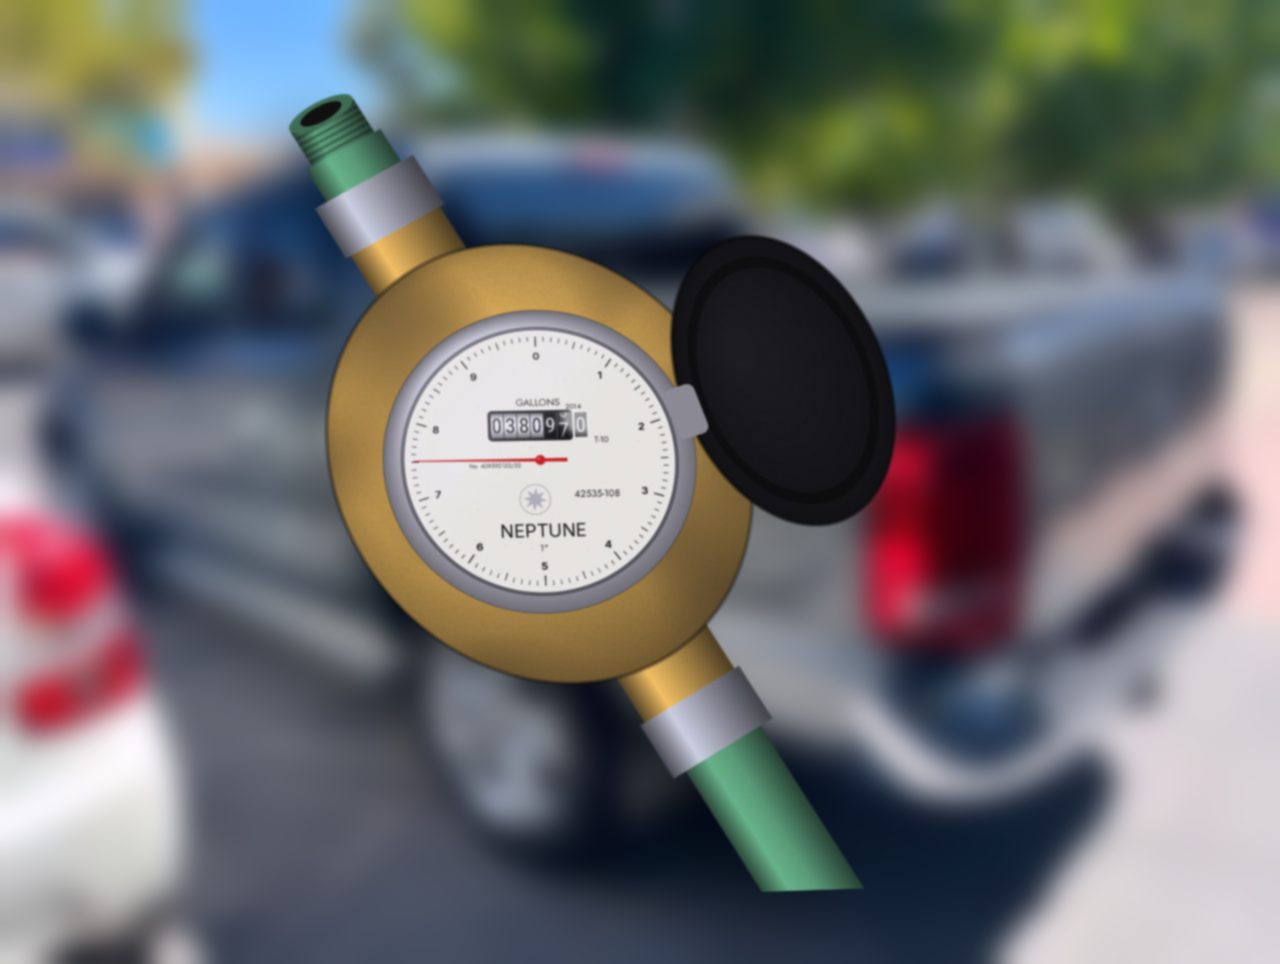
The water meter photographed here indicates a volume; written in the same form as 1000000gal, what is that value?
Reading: 380967.5gal
